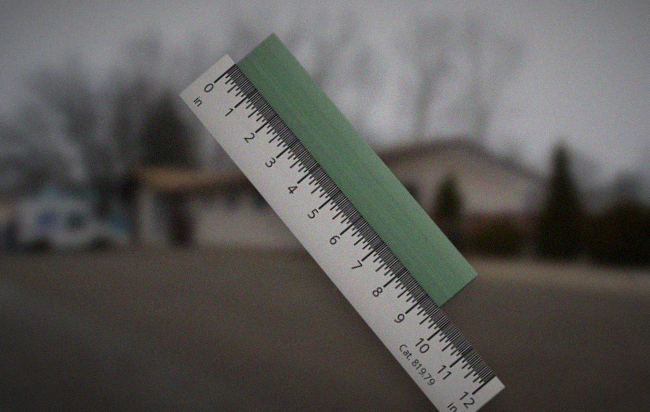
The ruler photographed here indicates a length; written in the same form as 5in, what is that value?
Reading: 9.5in
